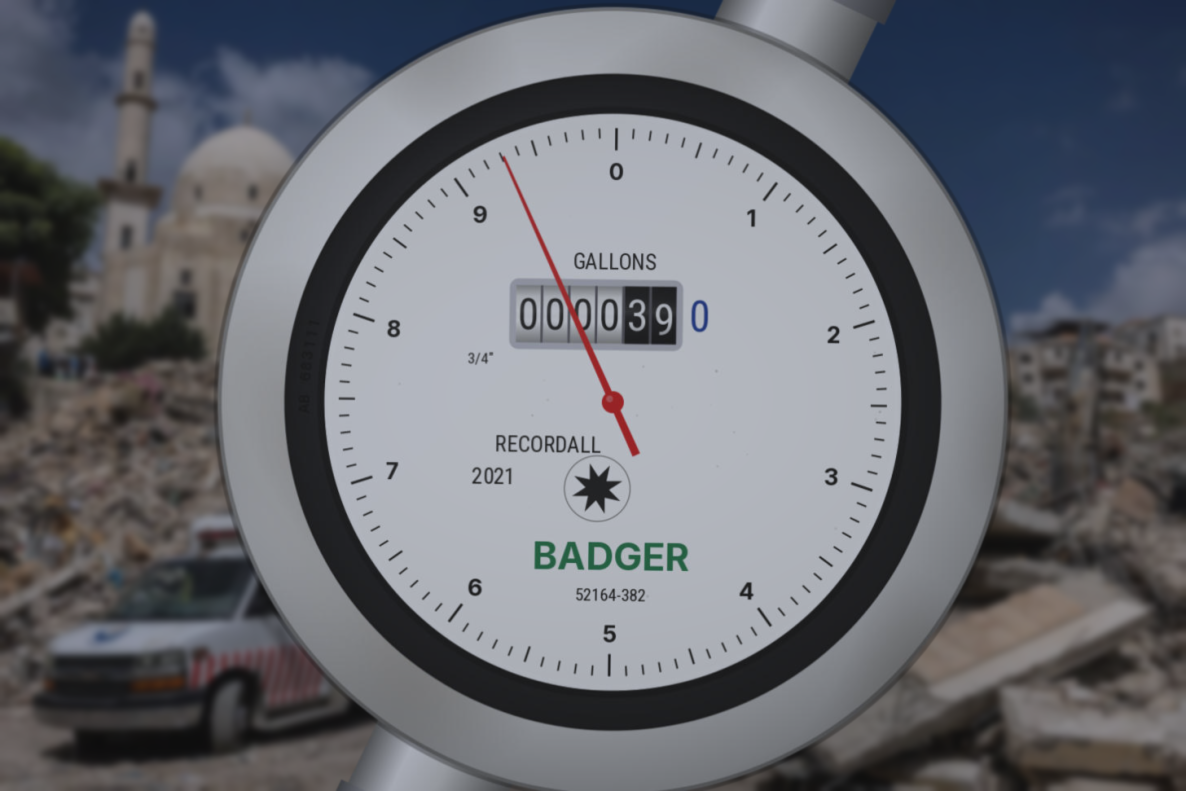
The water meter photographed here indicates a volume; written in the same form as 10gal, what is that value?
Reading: 389.3gal
